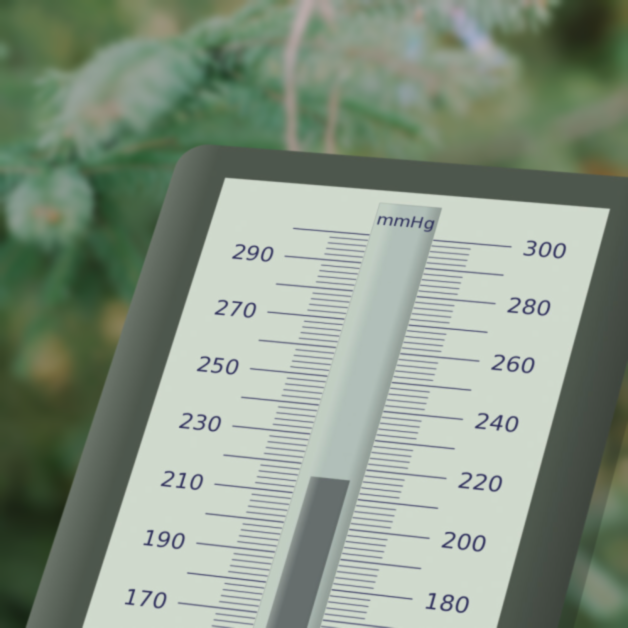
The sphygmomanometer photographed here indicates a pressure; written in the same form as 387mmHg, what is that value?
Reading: 216mmHg
